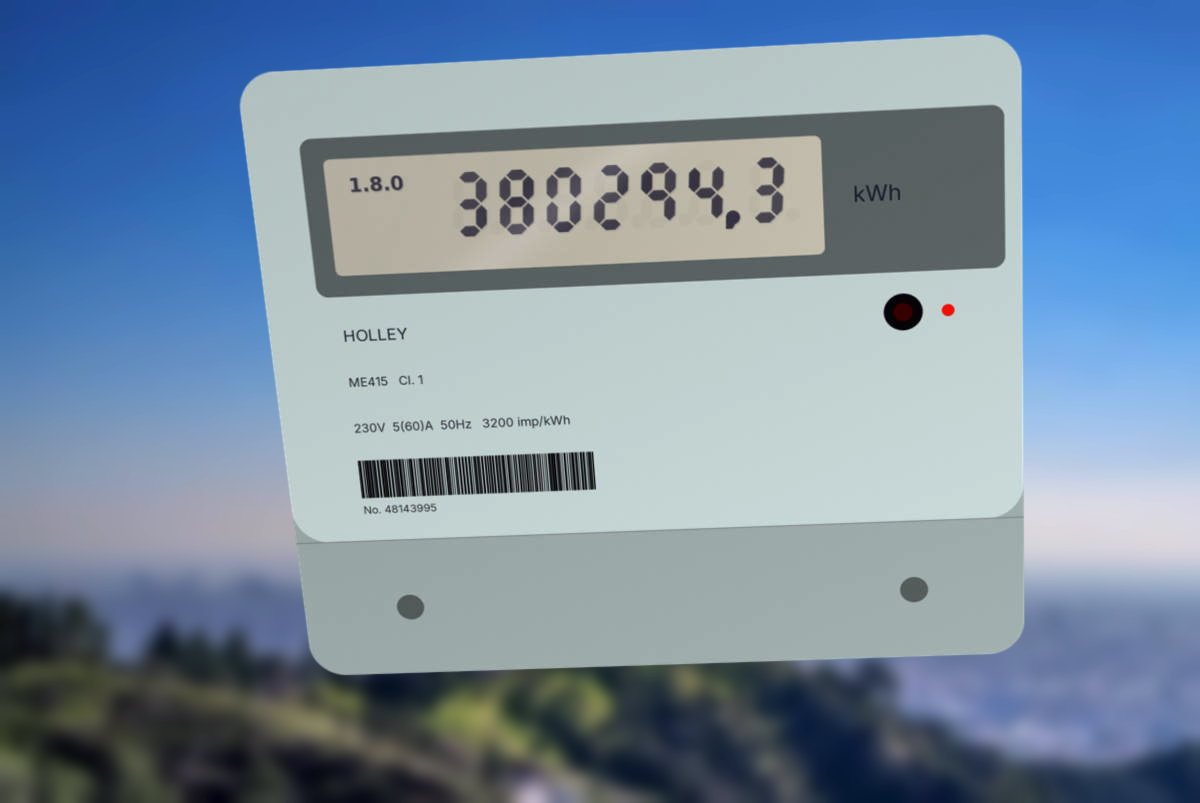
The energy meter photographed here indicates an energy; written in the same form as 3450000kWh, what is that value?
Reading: 380294.3kWh
